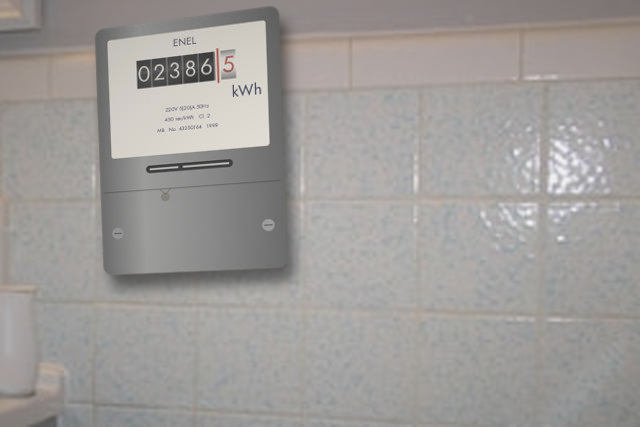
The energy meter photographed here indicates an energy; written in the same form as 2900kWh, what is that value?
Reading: 2386.5kWh
